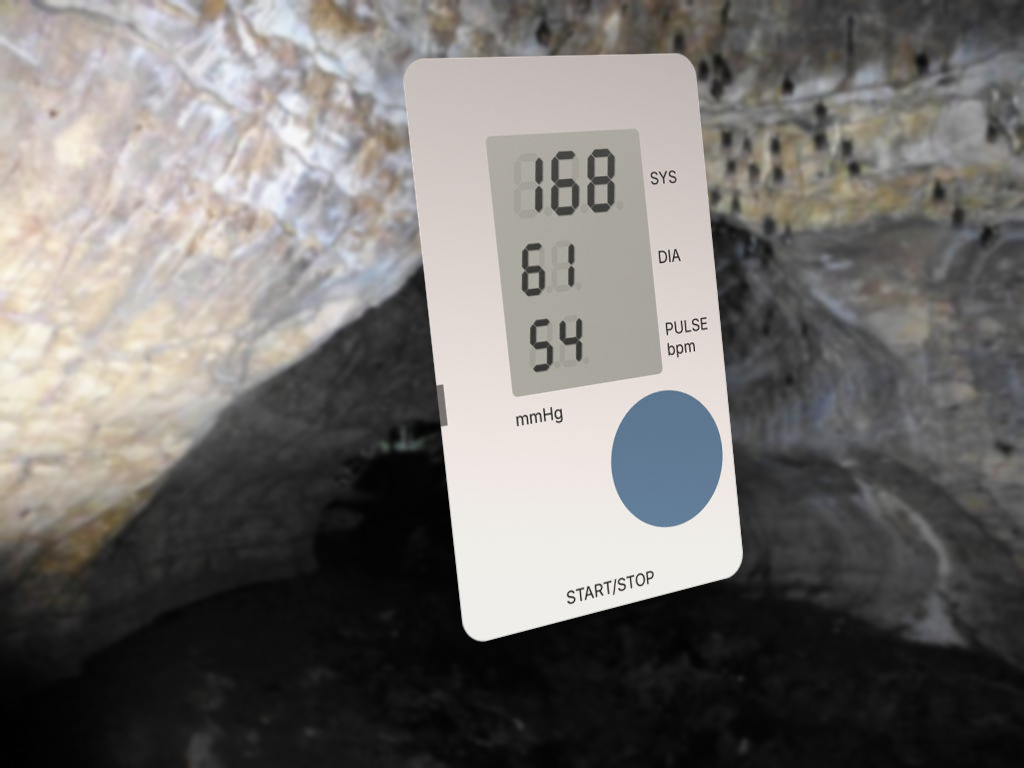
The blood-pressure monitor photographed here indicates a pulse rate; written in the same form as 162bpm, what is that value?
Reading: 54bpm
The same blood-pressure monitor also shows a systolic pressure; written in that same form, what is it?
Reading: 168mmHg
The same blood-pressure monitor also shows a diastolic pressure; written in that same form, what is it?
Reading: 61mmHg
